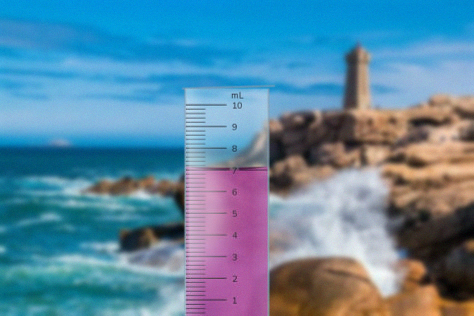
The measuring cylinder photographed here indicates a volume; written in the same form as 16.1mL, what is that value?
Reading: 7mL
